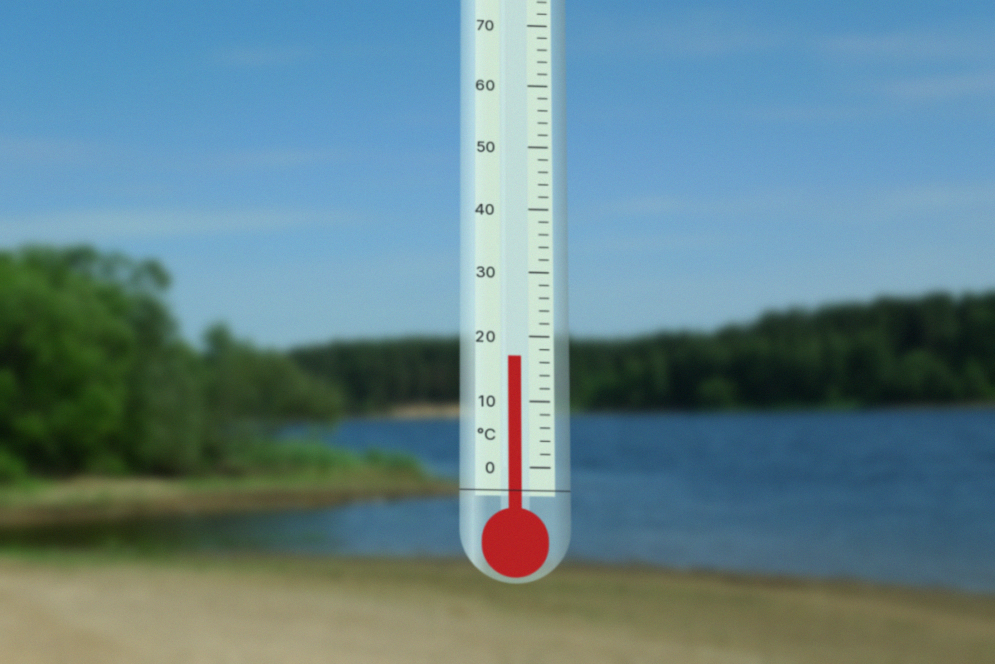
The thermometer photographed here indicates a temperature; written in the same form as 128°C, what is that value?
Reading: 17°C
